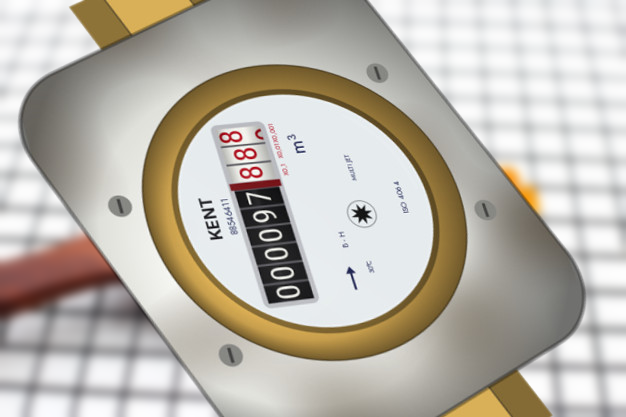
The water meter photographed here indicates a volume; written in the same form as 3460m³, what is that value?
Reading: 97.888m³
